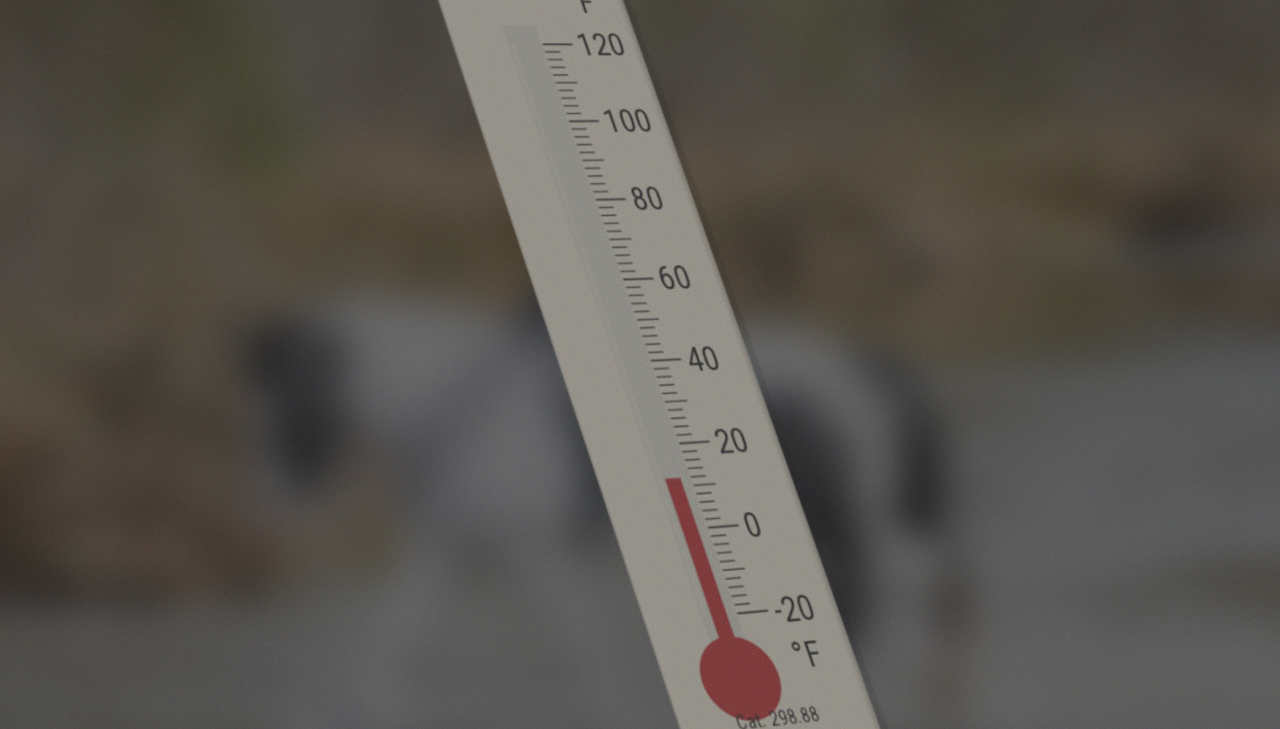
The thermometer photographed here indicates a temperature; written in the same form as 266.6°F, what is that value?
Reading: 12°F
